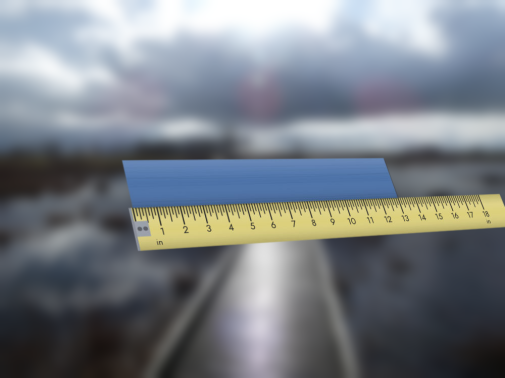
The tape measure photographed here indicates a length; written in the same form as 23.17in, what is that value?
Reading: 13in
